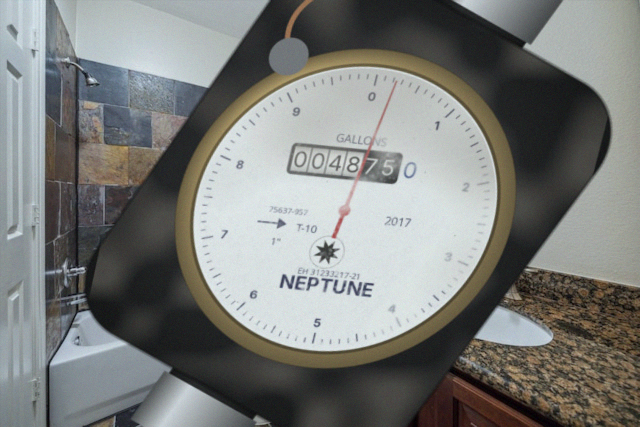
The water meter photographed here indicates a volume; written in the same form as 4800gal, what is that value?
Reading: 48750.2gal
